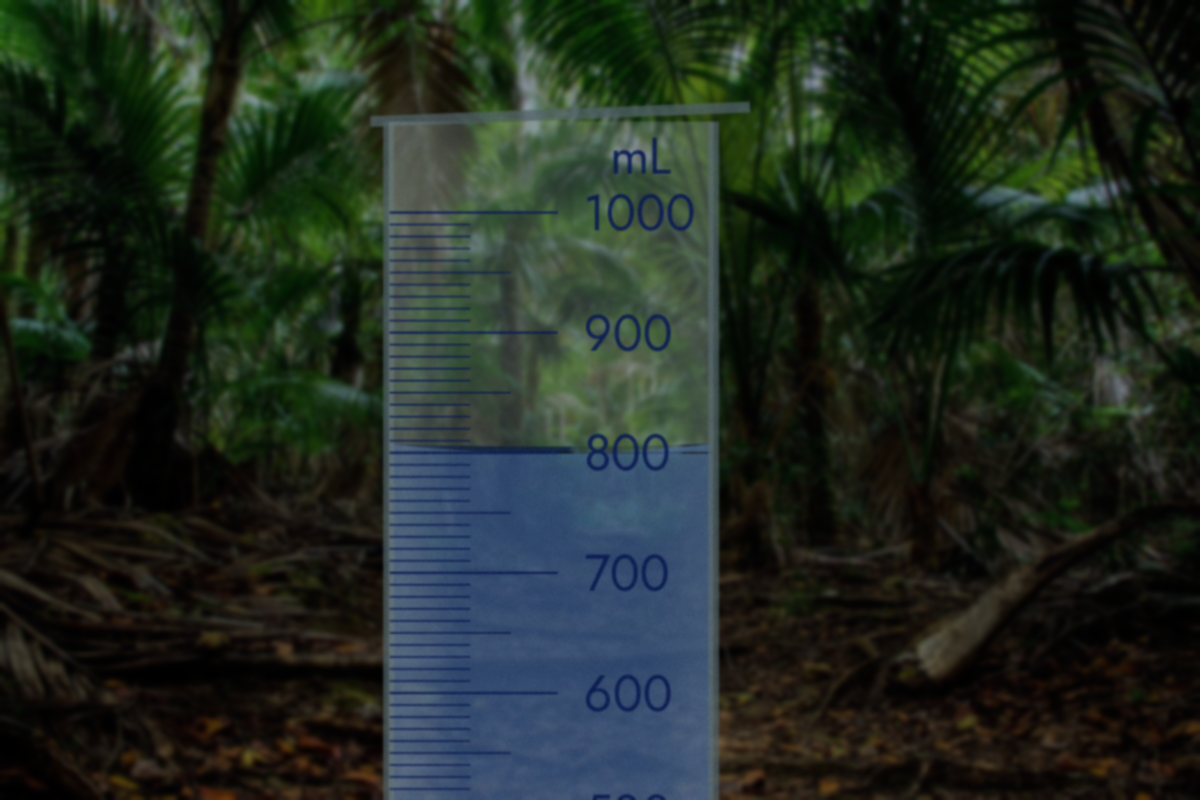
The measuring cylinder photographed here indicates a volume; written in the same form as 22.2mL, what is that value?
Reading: 800mL
